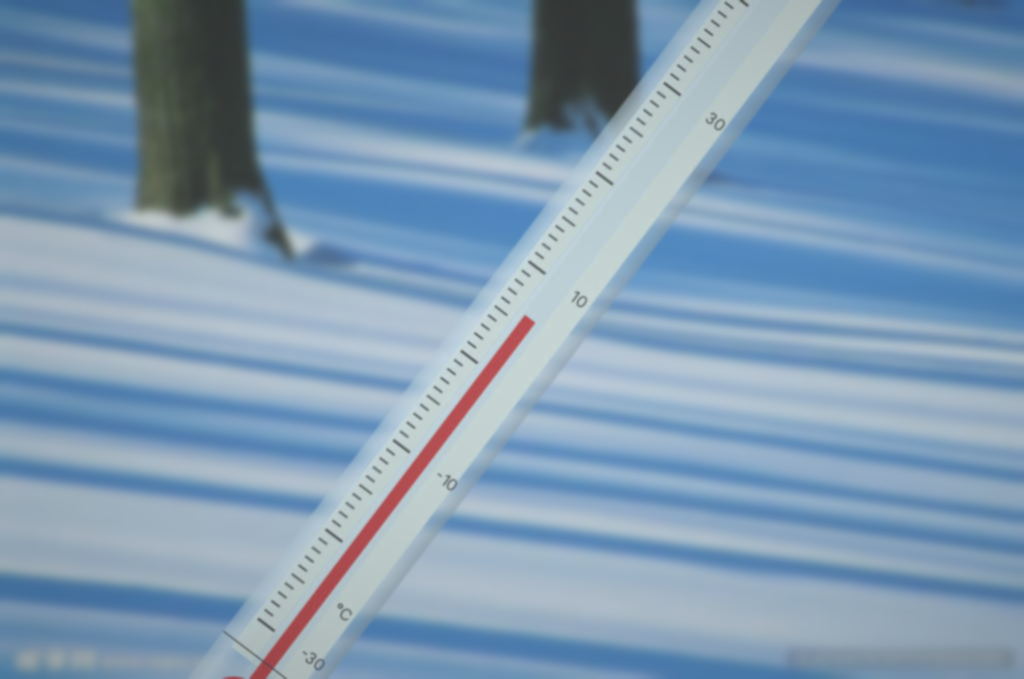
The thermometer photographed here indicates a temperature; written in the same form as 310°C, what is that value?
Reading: 6°C
